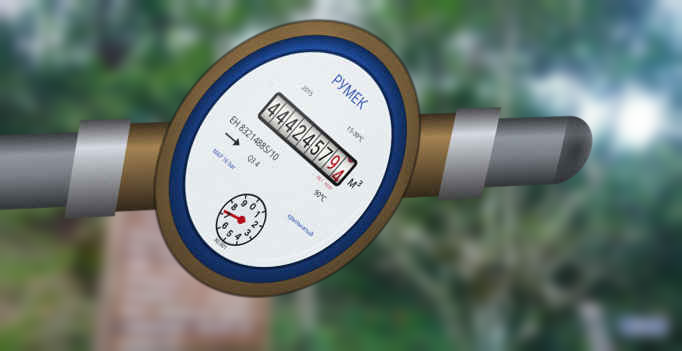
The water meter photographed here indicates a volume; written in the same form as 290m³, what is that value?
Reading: 4442457.937m³
